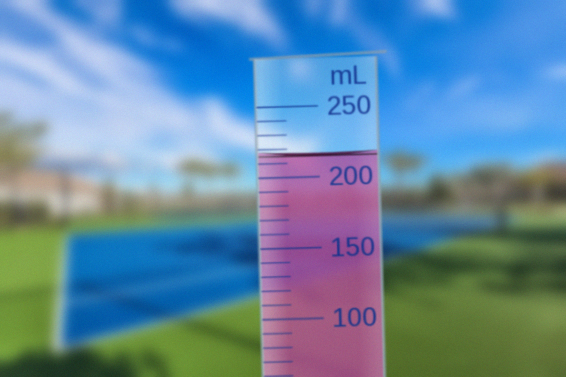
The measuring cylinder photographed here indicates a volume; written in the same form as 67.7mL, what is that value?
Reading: 215mL
